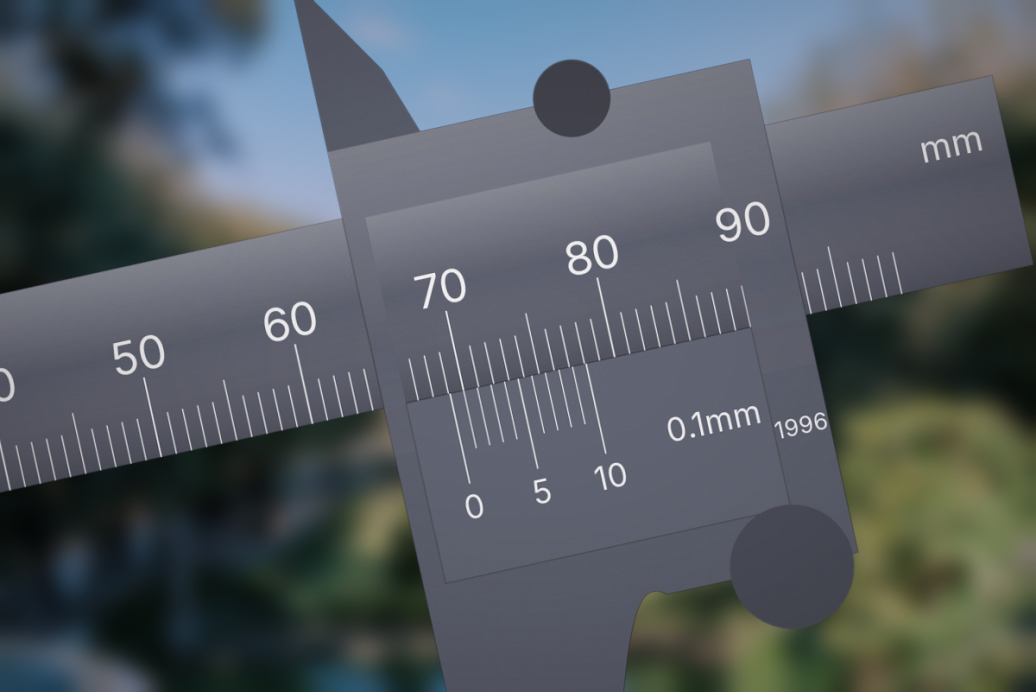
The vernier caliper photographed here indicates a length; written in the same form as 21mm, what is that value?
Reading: 69.1mm
